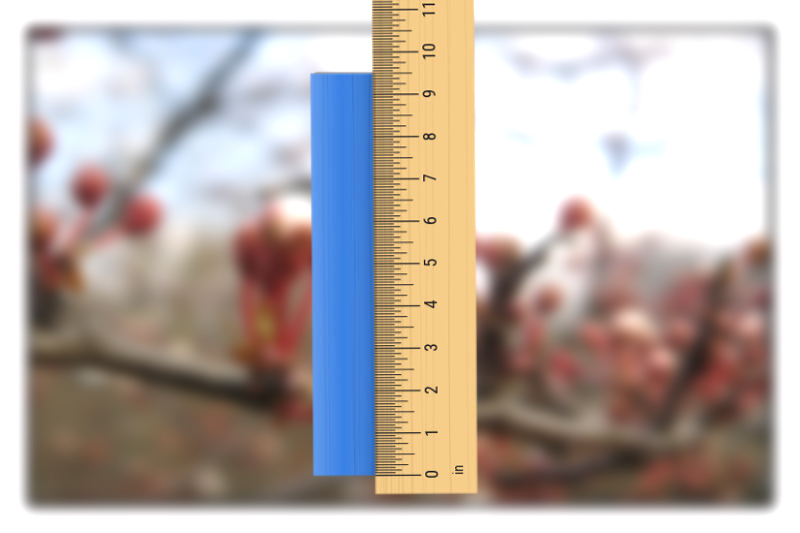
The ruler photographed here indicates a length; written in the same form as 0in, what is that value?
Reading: 9.5in
